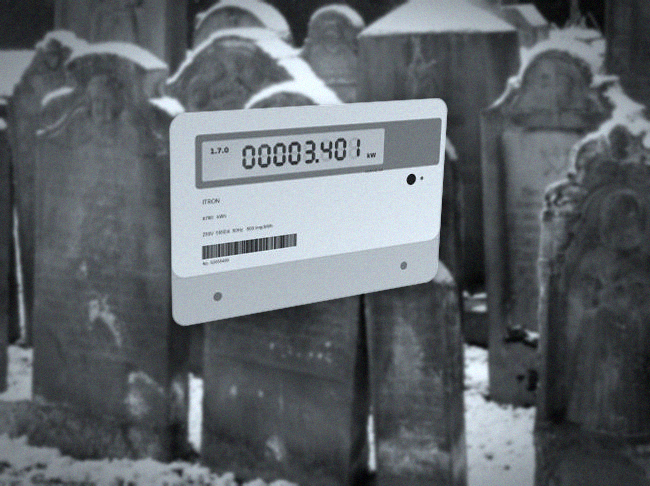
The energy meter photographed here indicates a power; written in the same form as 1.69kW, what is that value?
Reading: 3.401kW
